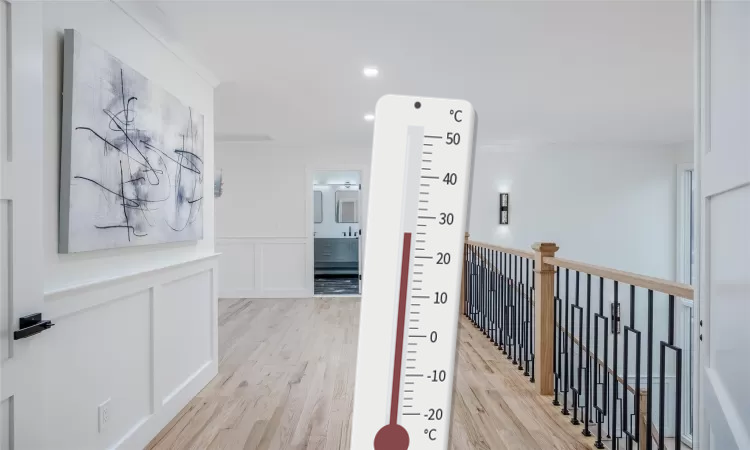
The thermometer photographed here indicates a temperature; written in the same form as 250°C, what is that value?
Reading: 26°C
